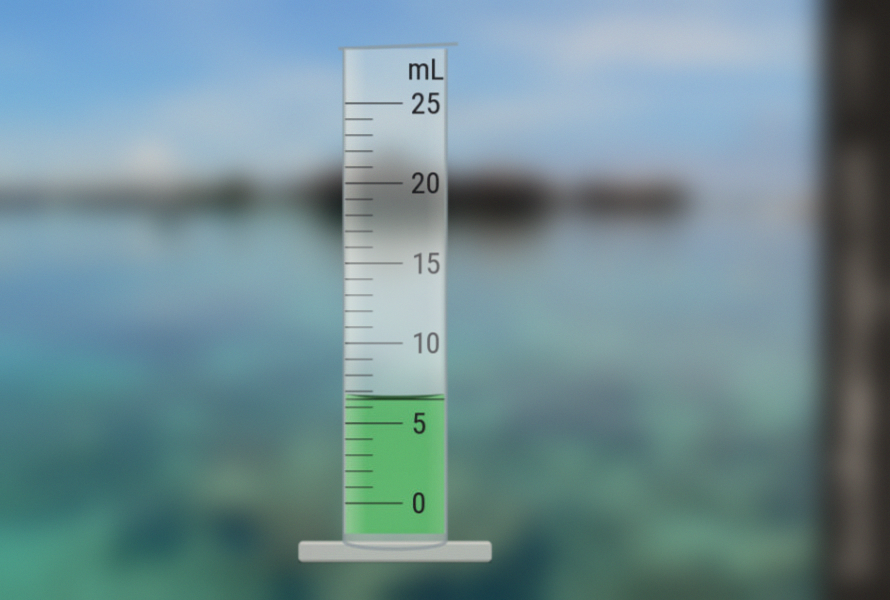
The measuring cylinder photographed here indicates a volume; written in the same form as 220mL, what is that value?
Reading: 6.5mL
